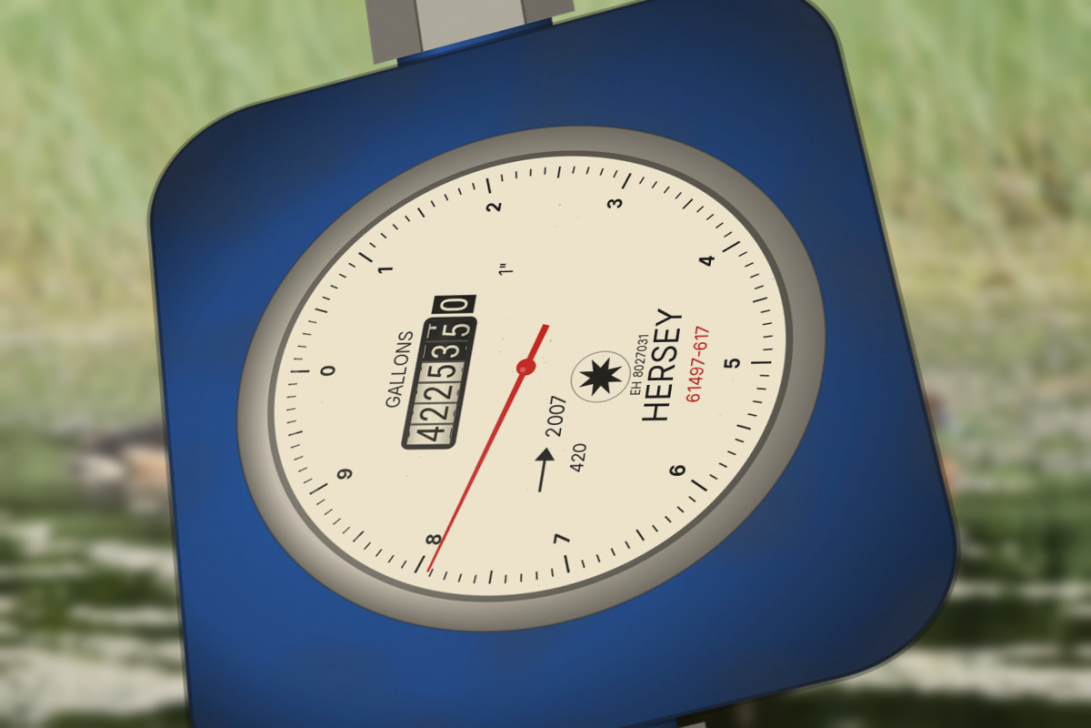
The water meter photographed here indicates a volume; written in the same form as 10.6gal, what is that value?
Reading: 4225347.9gal
